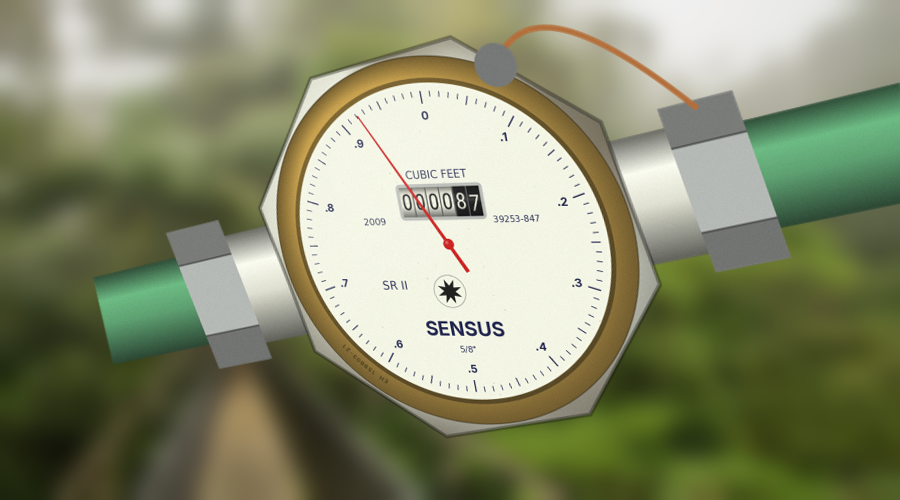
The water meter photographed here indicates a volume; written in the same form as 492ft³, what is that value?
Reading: 86.92ft³
